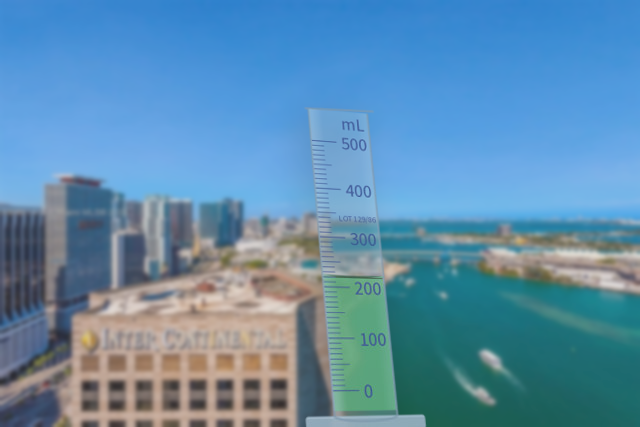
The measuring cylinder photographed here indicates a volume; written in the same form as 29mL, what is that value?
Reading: 220mL
